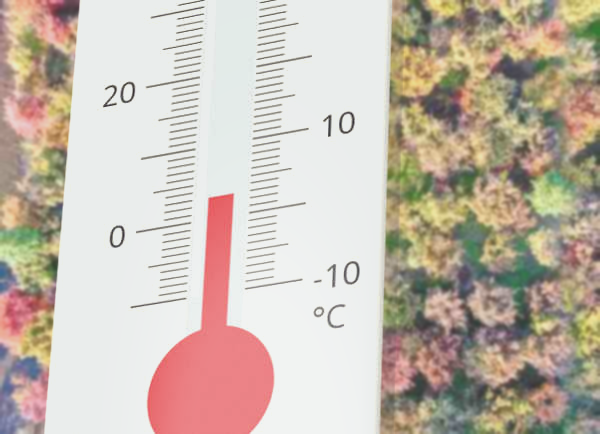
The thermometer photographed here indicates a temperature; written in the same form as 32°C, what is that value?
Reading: 3°C
